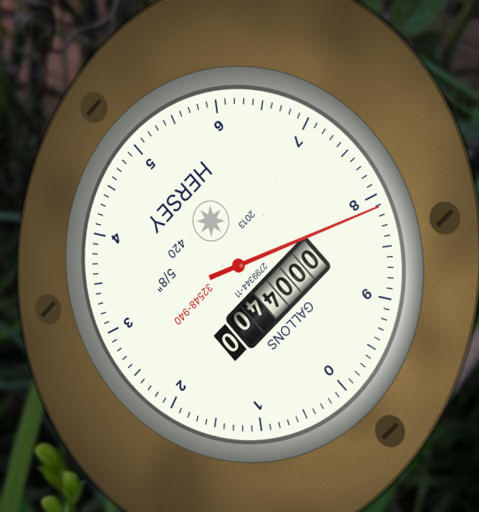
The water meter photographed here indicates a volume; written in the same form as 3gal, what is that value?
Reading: 4398.1gal
